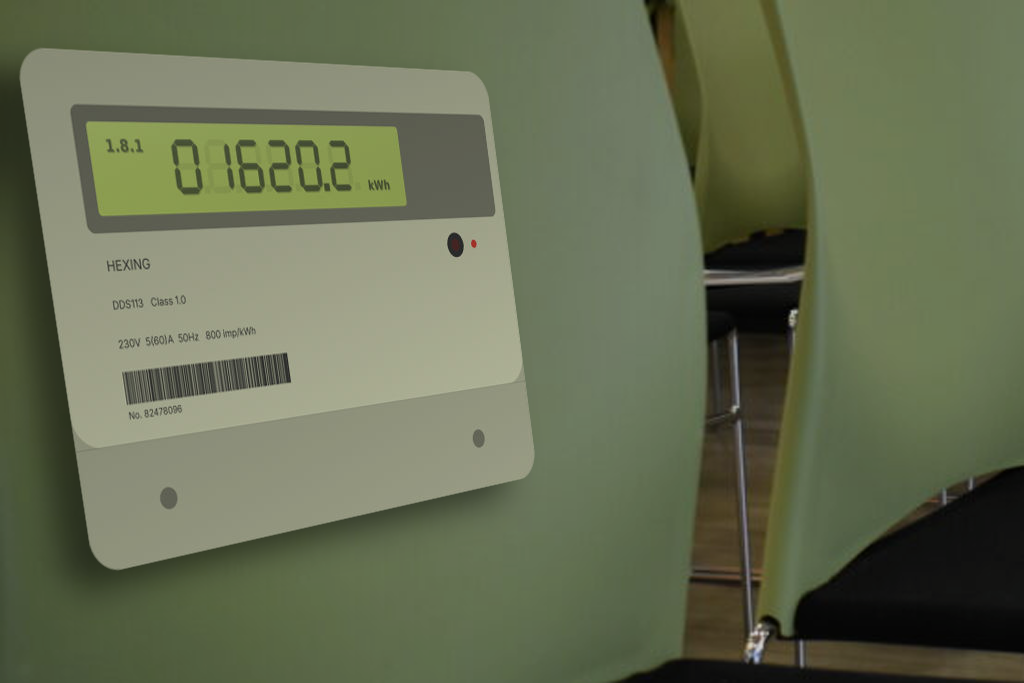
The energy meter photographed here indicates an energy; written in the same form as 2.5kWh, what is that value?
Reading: 1620.2kWh
